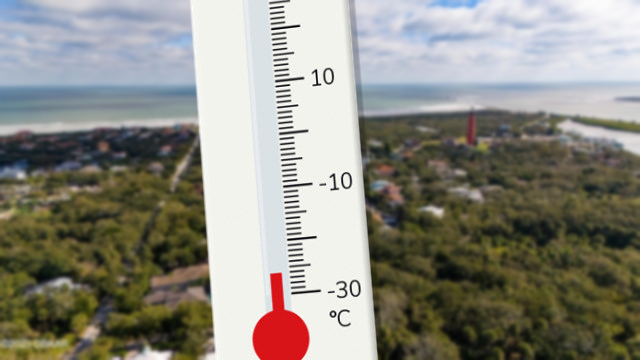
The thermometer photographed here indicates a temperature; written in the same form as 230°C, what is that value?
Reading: -26°C
